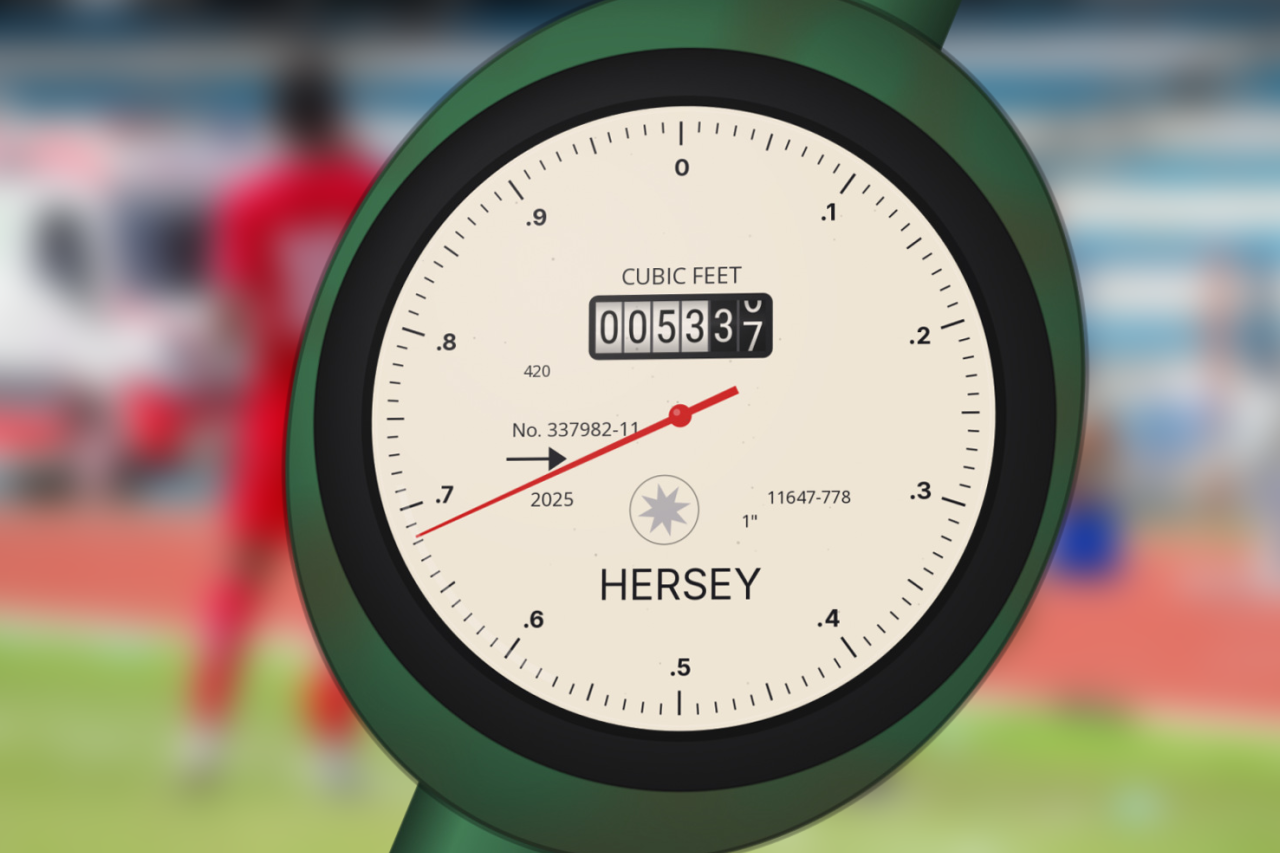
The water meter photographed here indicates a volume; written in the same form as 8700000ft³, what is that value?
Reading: 5336.68ft³
